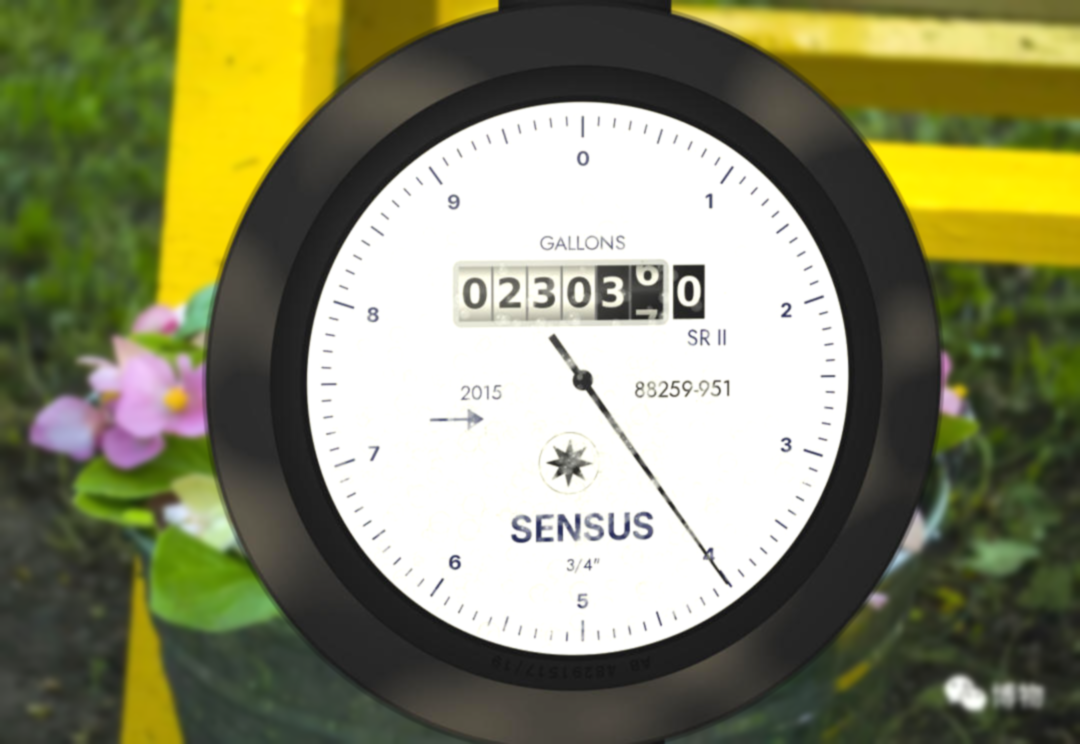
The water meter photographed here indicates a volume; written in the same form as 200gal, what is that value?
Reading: 230364.0gal
